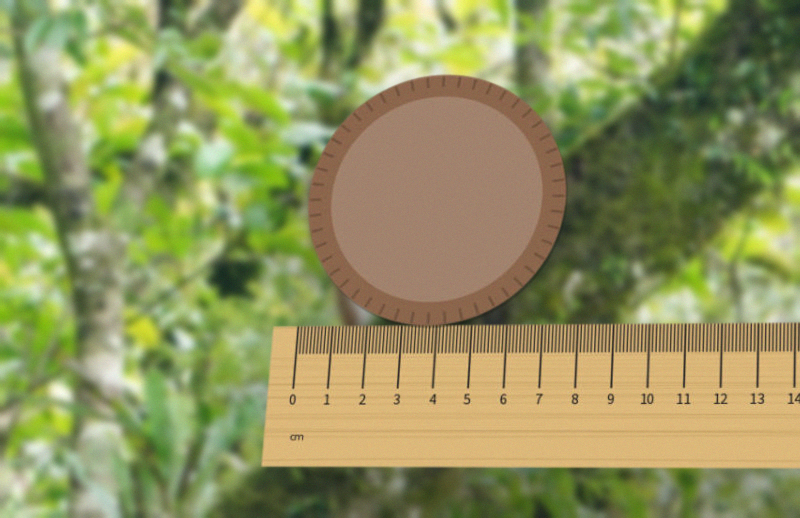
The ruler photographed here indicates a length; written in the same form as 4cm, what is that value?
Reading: 7.5cm
